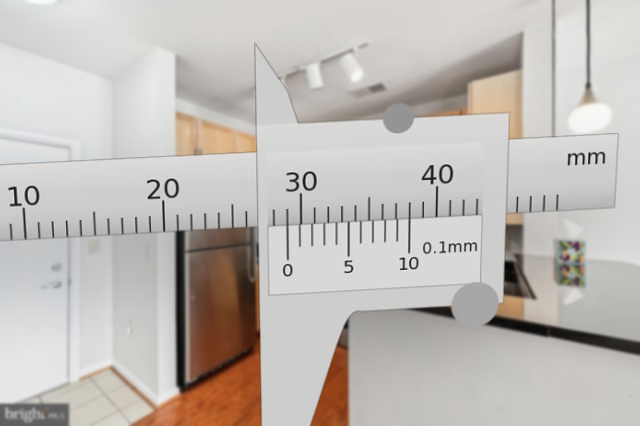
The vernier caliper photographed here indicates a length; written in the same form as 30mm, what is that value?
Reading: 29.0mm
